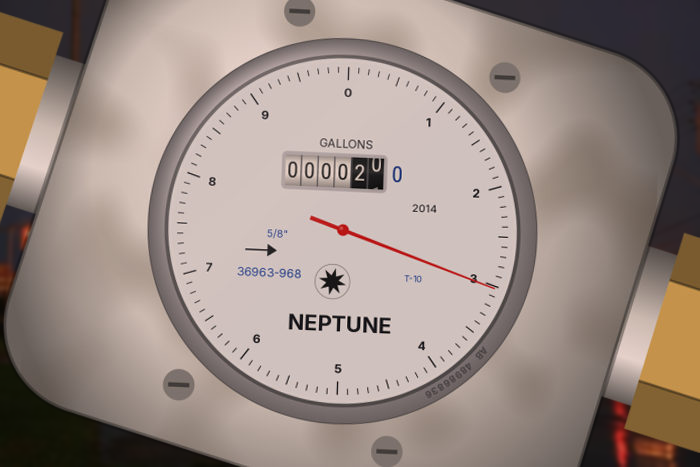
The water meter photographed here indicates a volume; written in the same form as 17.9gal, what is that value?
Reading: 203.0gal
